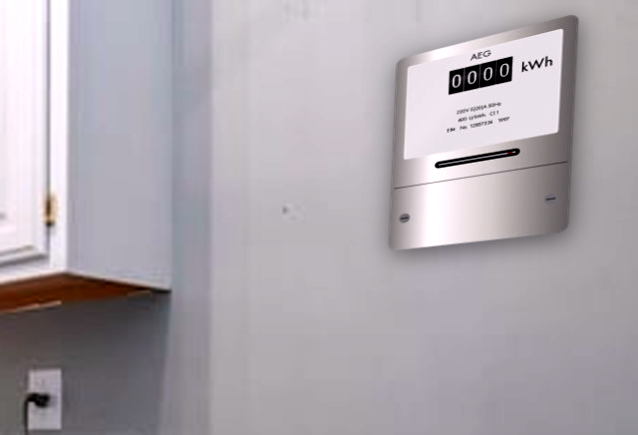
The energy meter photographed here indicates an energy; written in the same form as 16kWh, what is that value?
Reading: 0kWh
